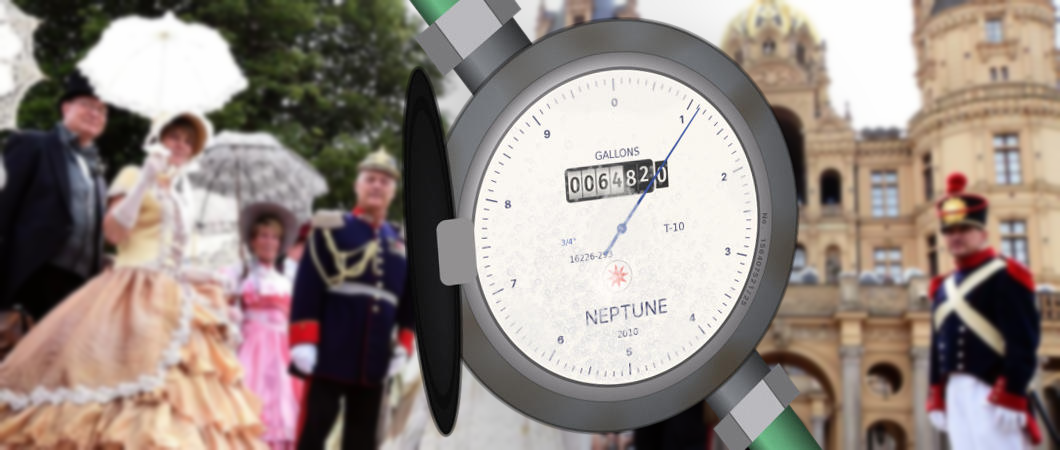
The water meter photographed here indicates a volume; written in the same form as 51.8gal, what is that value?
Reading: 64821.1gal
